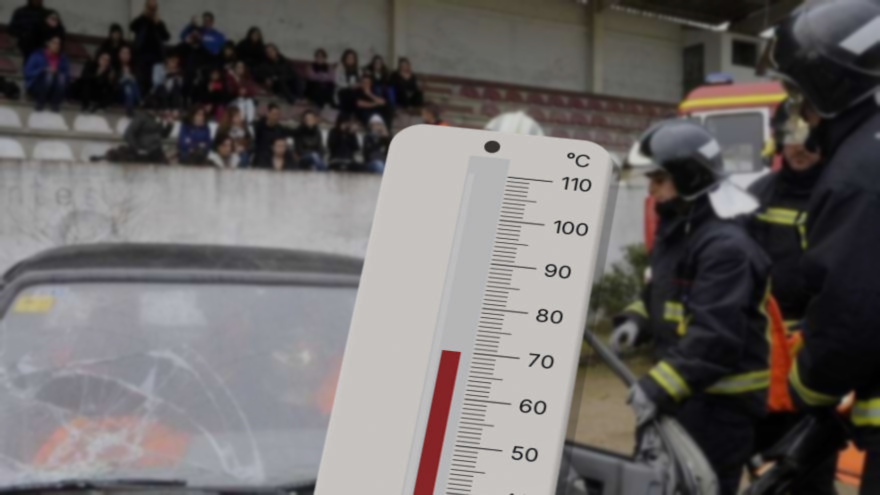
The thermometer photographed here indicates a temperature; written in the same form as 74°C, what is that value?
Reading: 70°C
